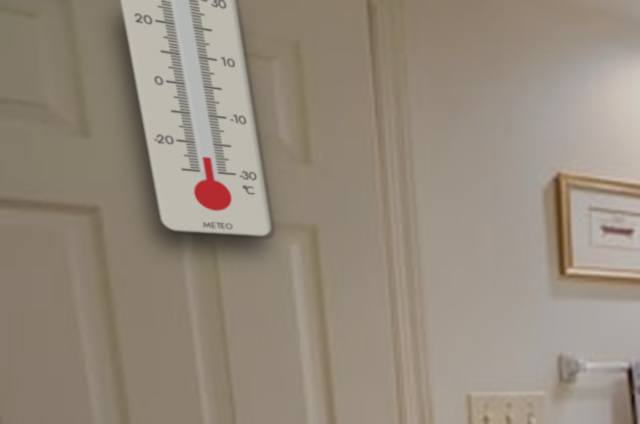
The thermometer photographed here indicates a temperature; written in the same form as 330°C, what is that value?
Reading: -25°C
